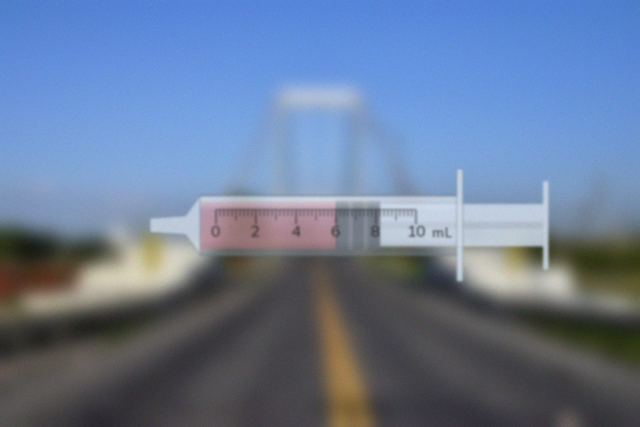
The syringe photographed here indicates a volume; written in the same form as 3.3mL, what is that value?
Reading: 6mL
